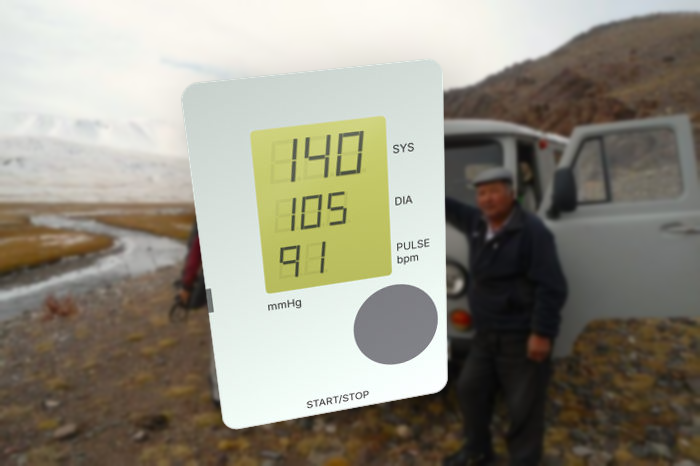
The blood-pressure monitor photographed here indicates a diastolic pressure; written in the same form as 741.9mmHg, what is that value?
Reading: 105mmHg
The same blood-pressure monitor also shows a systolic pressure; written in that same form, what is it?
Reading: 140mmHg
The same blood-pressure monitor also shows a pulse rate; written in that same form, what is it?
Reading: 91bpm
